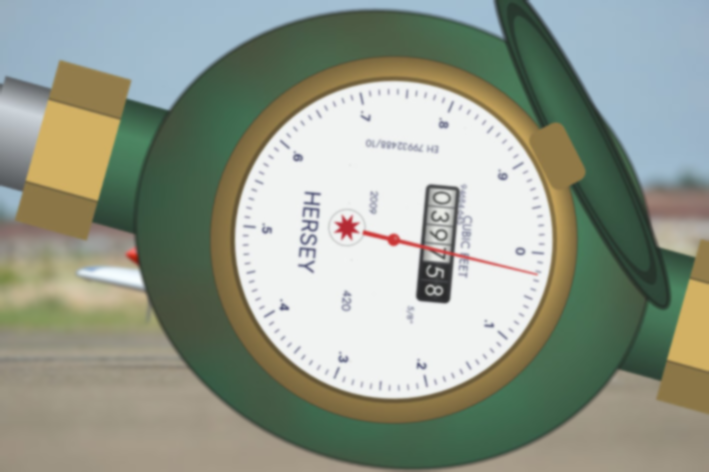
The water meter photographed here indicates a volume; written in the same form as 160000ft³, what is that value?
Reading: 39758.02ft³
